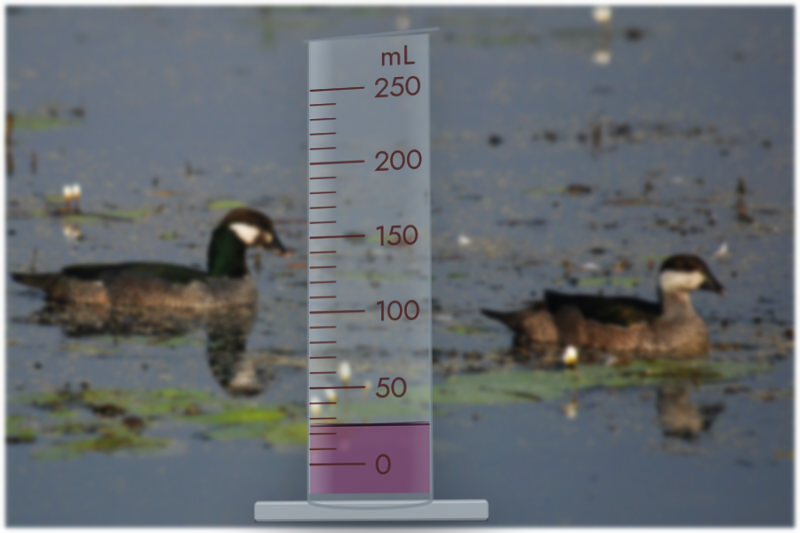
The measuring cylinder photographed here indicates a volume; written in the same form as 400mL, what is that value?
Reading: 25mL
